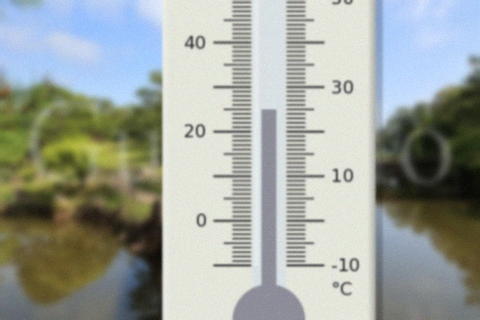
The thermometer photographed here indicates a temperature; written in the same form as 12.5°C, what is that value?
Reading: 25°C
